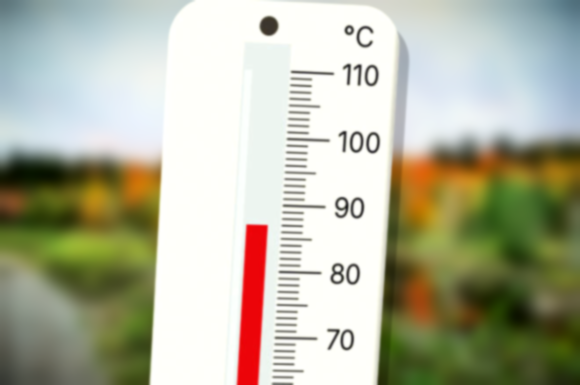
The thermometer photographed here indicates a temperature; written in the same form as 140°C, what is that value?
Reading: 87°C
